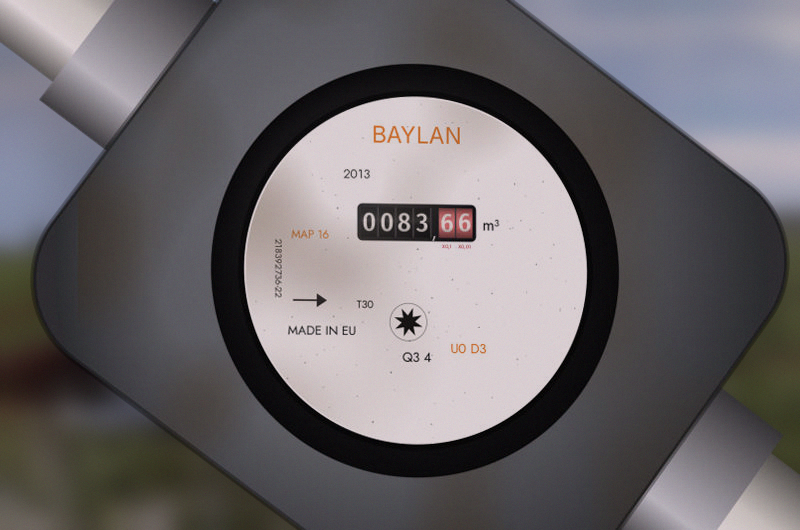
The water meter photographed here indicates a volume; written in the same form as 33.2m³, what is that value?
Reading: 83.66m³
